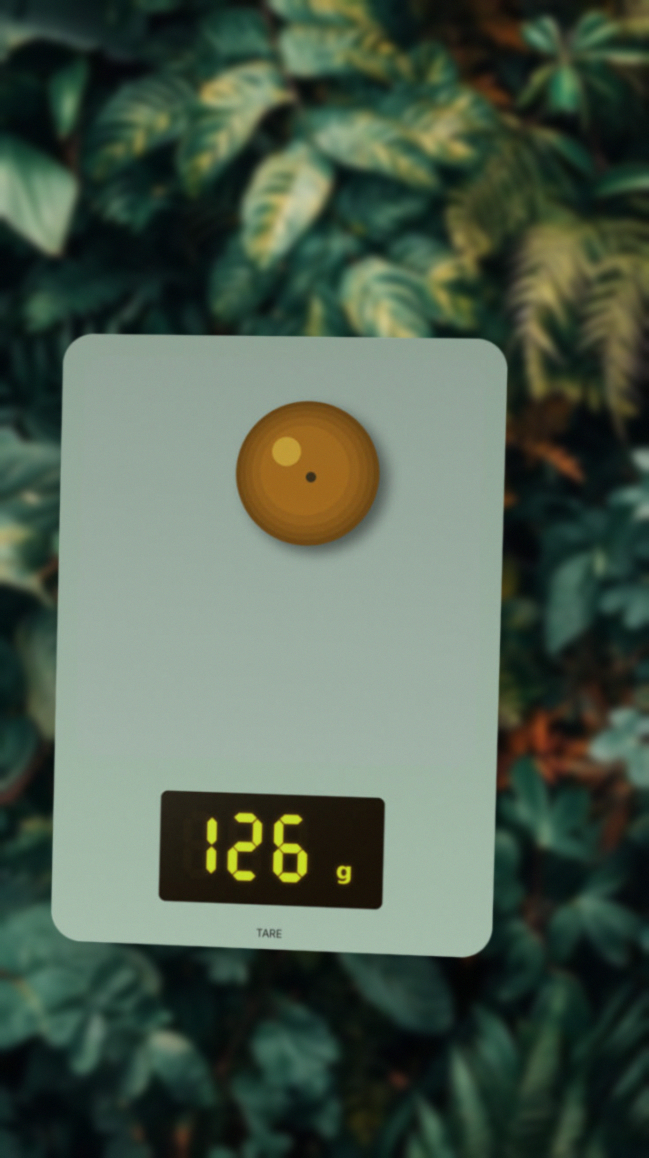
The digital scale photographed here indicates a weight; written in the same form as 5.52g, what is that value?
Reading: 126g
